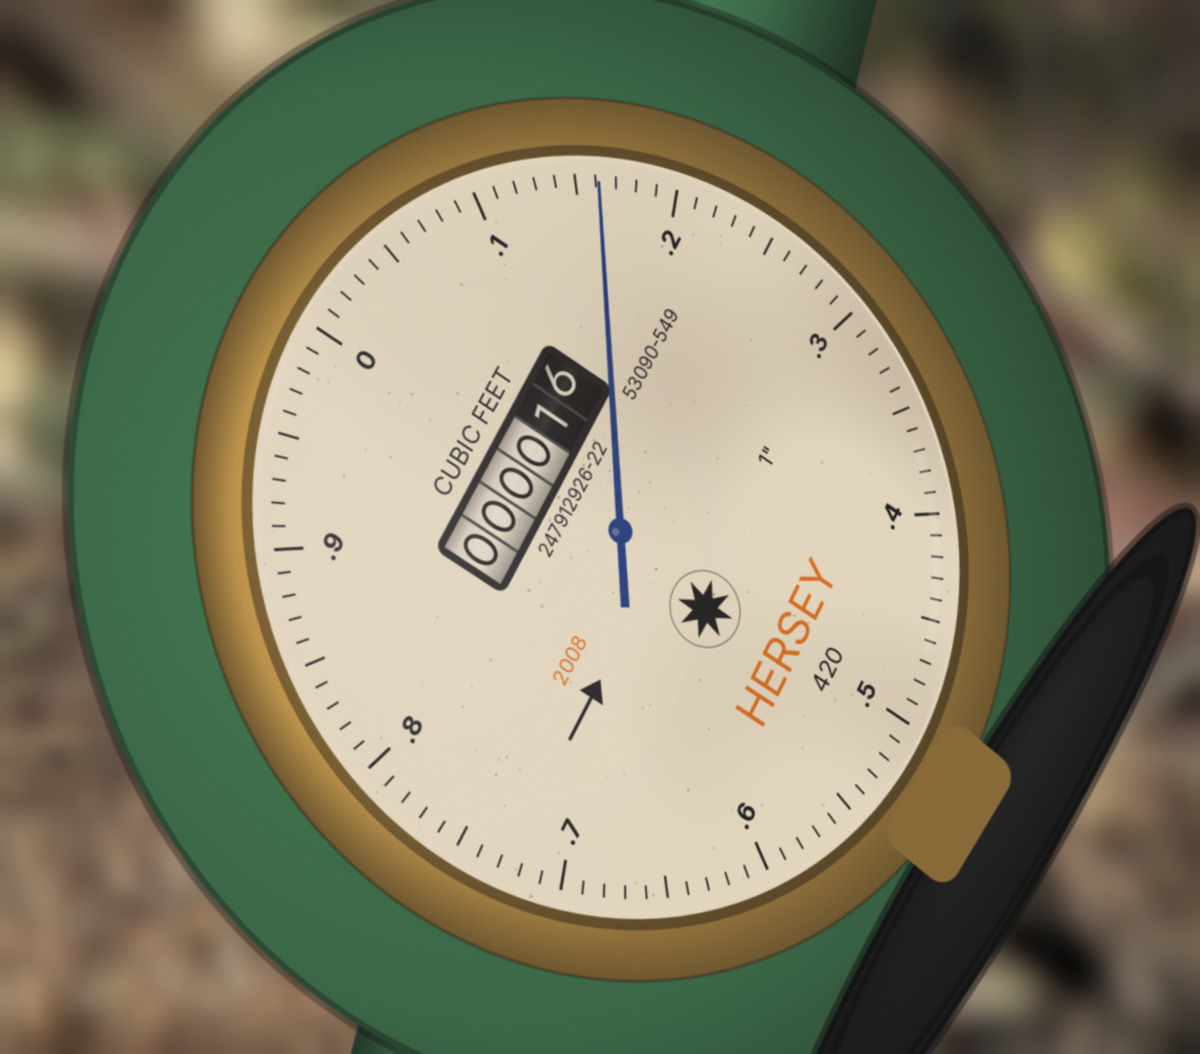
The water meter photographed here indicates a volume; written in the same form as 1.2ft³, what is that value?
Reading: 16.16ft³
